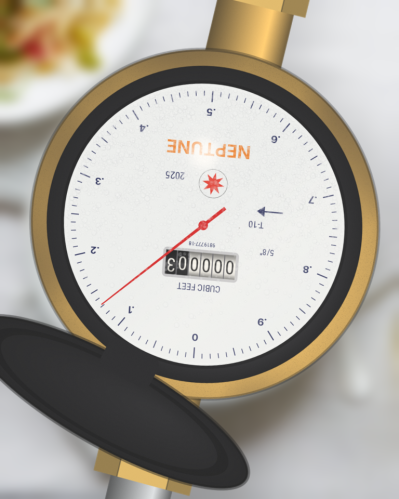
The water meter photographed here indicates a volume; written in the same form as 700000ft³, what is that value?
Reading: 3.13ft³
